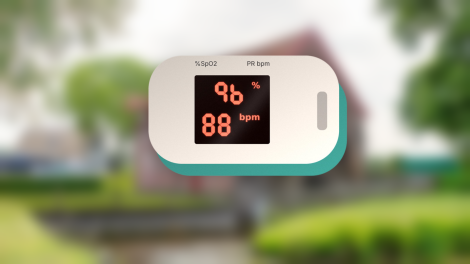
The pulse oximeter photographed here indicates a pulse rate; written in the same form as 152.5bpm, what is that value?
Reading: 88bpm
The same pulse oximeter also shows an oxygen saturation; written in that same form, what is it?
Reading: 96%
